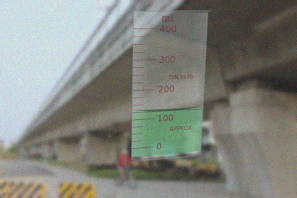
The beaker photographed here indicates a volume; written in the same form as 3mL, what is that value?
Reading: 125mL
